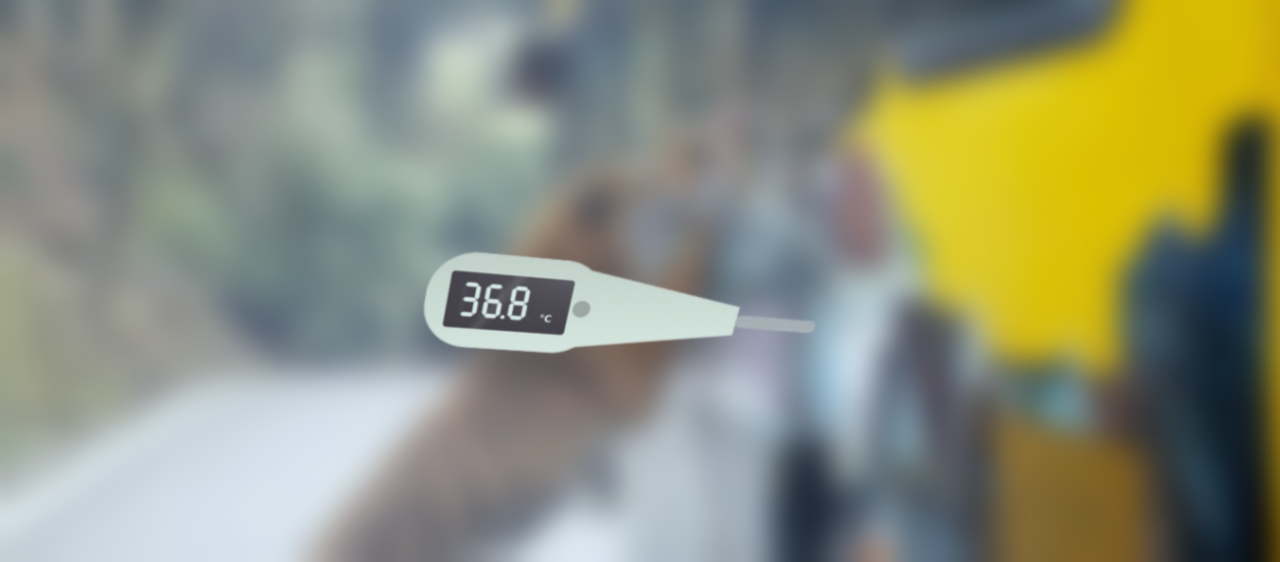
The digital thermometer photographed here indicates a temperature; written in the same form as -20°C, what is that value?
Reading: 36.8°C
